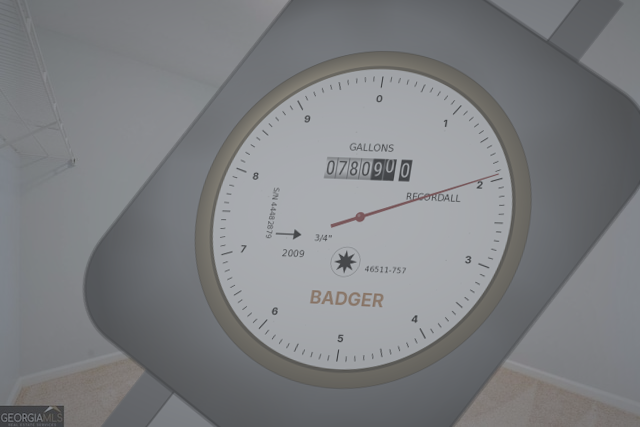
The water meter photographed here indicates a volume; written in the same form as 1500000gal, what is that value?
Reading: 780901.9gal
